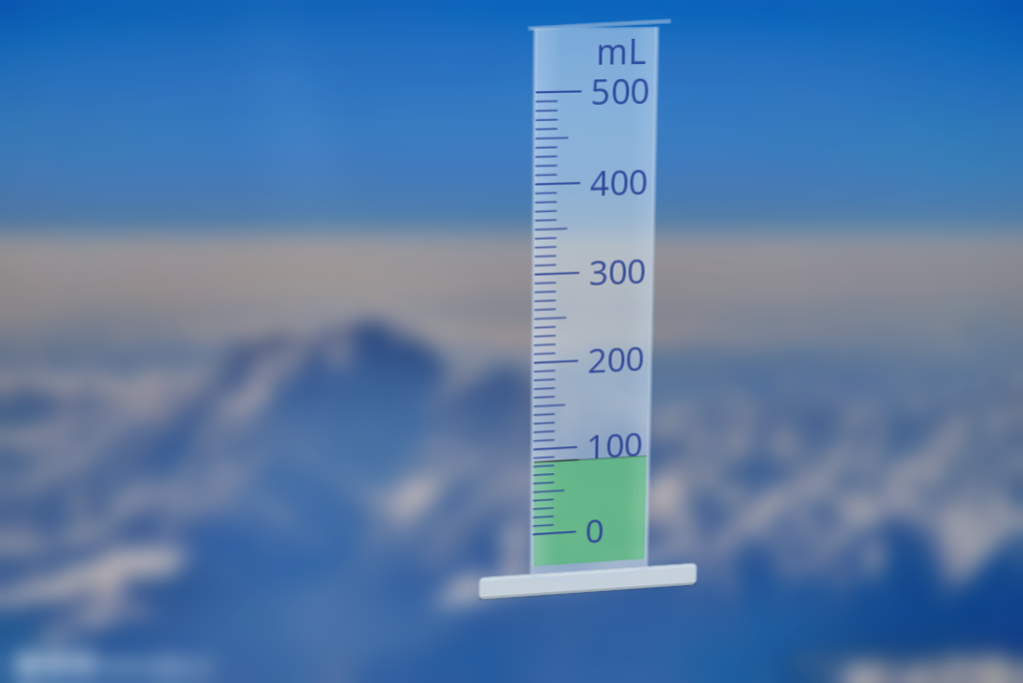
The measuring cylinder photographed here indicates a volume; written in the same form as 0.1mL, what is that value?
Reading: 85mL
